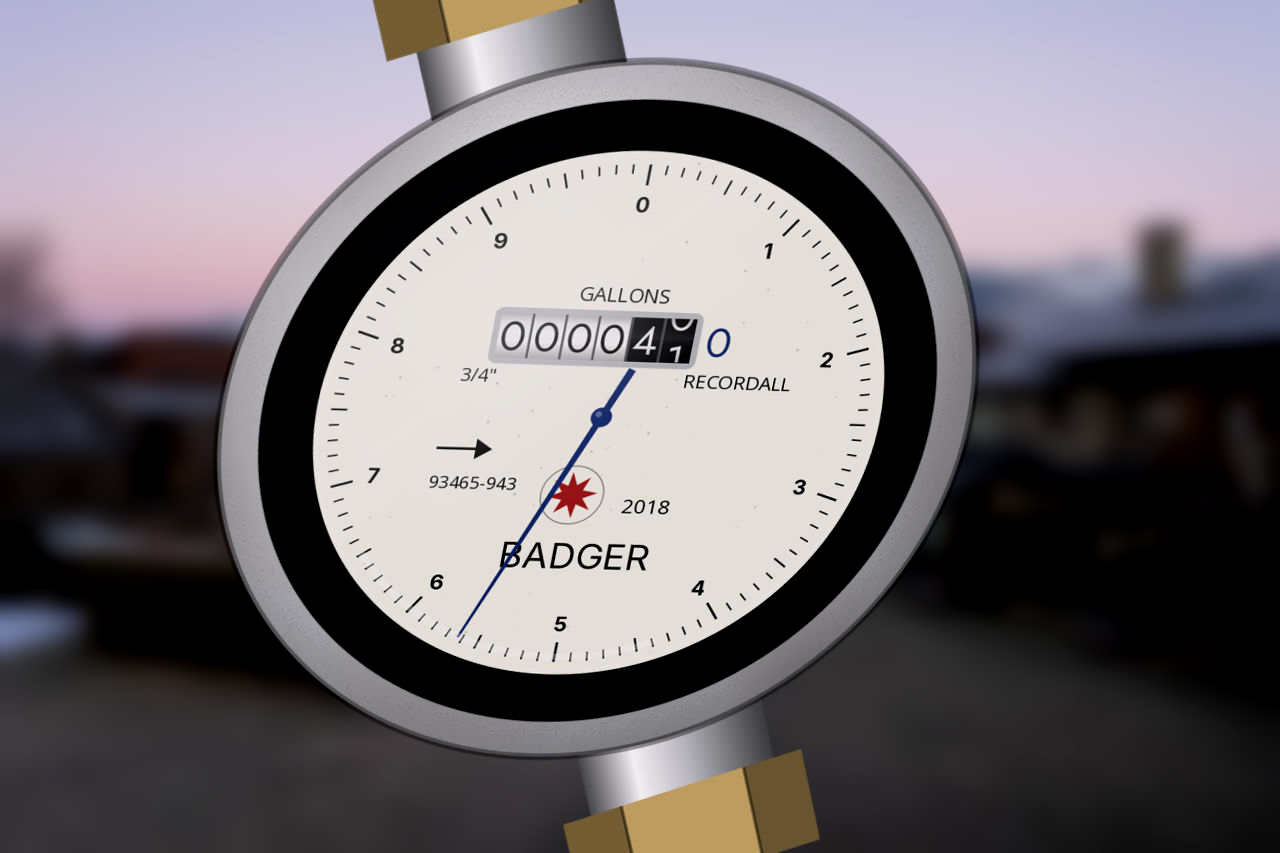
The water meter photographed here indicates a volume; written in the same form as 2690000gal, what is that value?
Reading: 405.6gal
